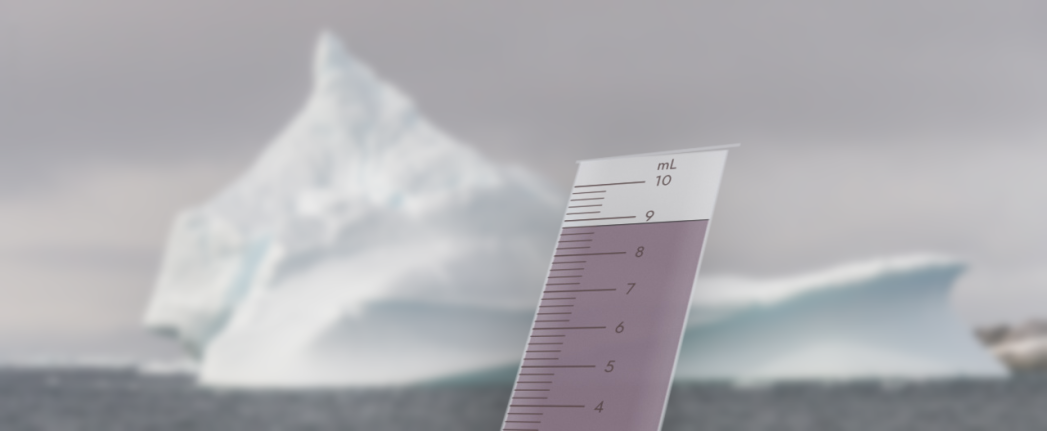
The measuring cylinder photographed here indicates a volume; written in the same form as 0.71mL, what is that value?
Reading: 8.8mL
